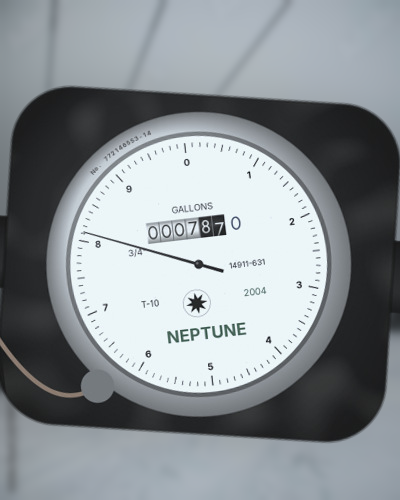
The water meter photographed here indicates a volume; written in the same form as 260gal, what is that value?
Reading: 7868.1gal
